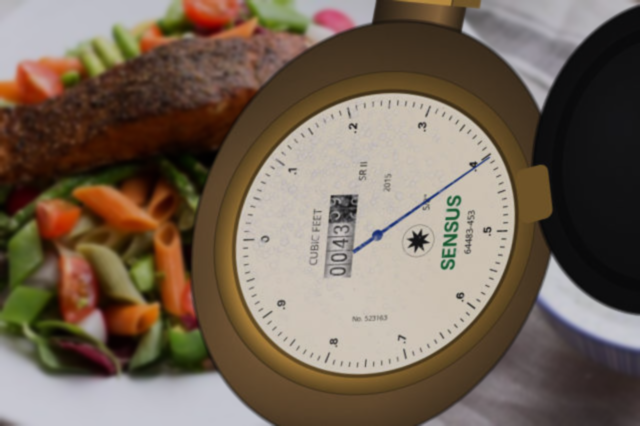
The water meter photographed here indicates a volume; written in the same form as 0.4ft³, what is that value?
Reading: 4359.40ft³
